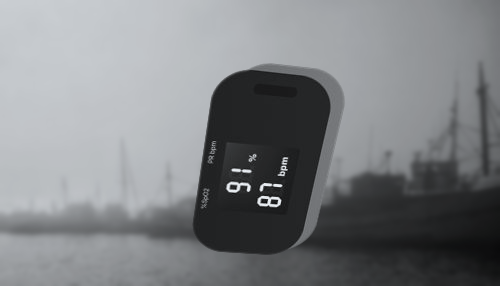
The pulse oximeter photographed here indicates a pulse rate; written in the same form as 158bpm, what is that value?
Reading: 87bpm
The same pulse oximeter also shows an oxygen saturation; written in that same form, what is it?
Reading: 91%
